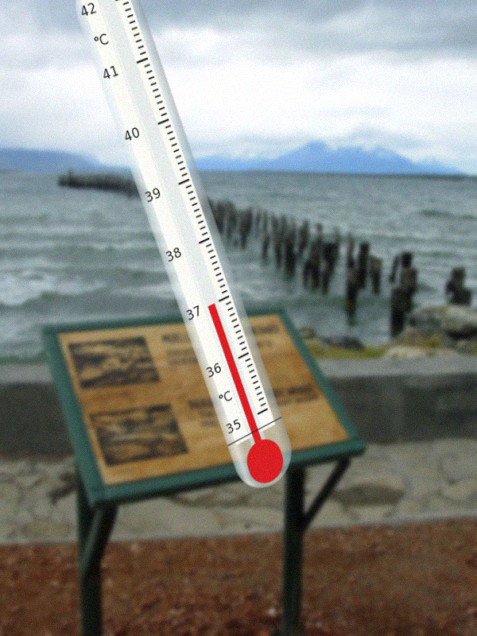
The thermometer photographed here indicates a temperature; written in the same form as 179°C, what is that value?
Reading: 37°C
